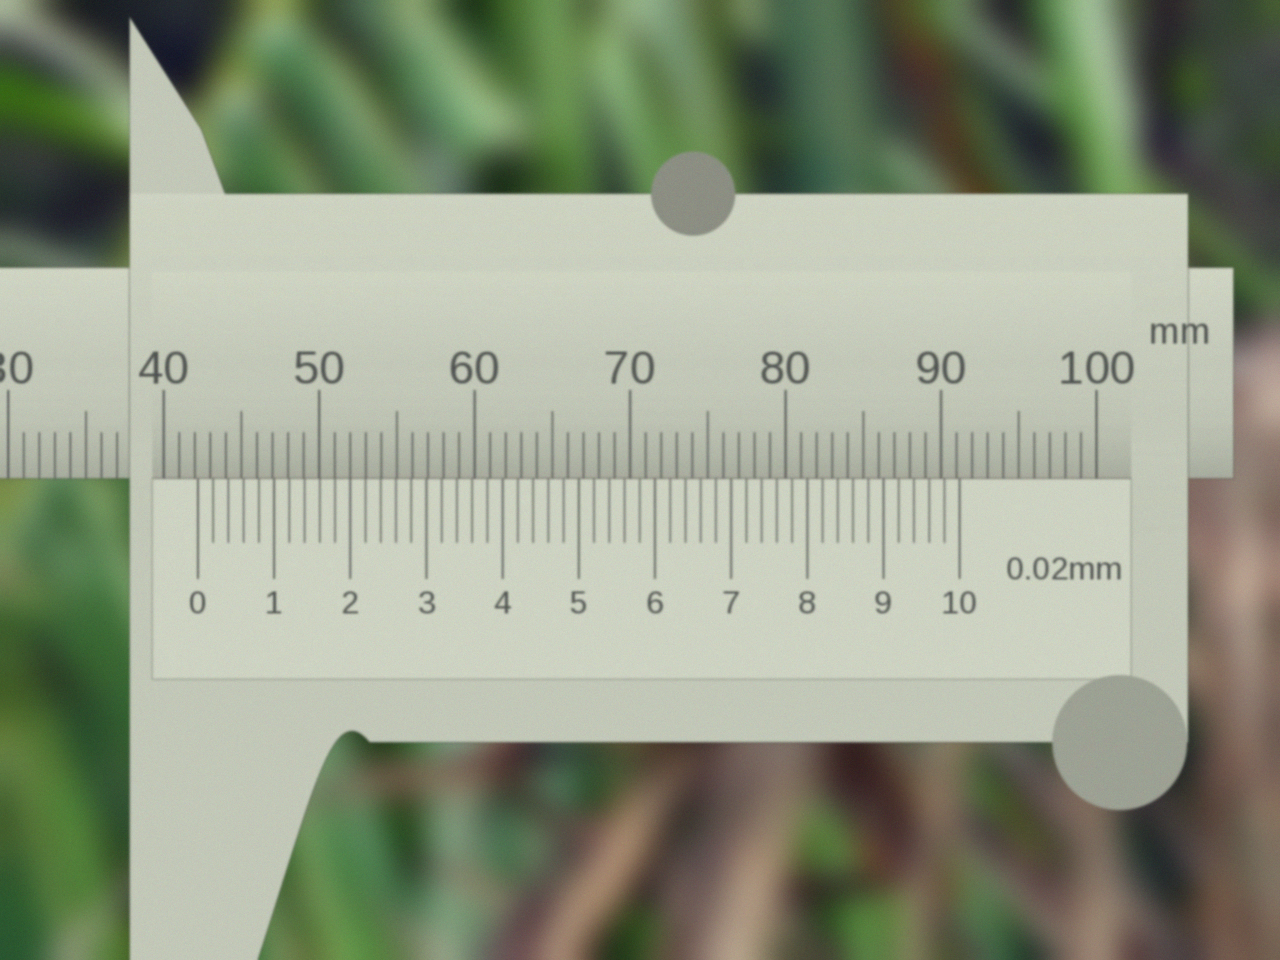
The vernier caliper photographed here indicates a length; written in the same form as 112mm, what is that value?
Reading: 42.2mm
